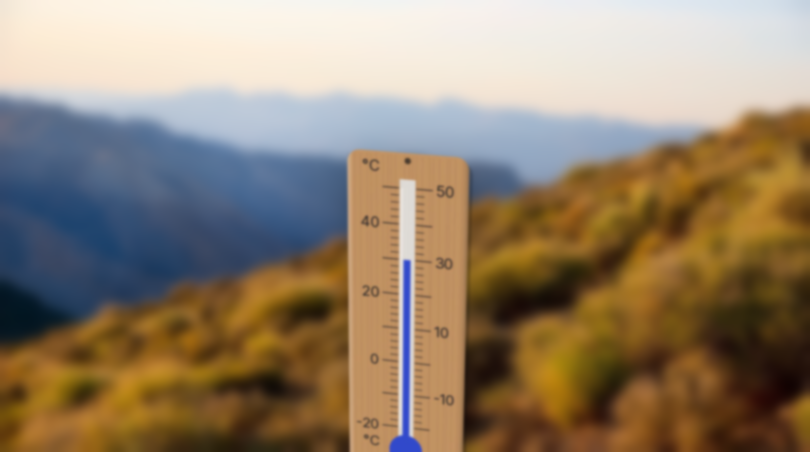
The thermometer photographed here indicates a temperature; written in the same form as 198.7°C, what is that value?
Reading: 30°C
